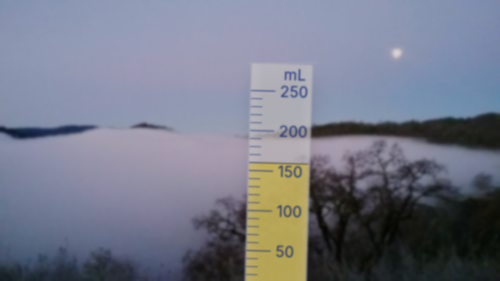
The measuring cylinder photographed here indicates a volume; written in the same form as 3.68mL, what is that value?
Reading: 160mL
